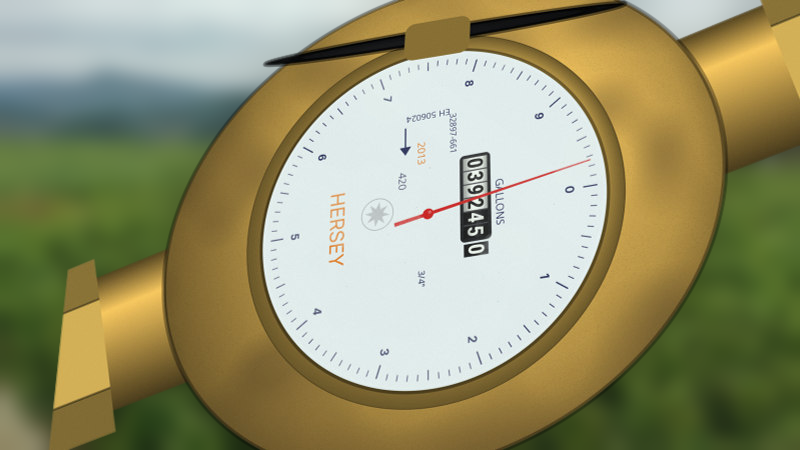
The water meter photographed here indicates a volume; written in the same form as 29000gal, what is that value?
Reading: 392449.7gal
